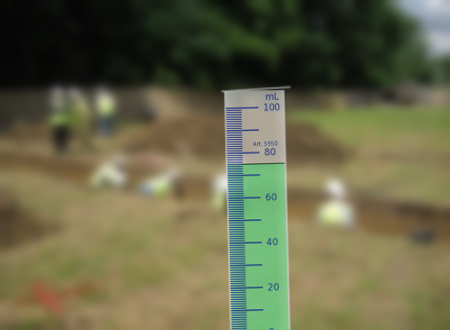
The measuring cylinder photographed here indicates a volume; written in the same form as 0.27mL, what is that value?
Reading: 75mL
